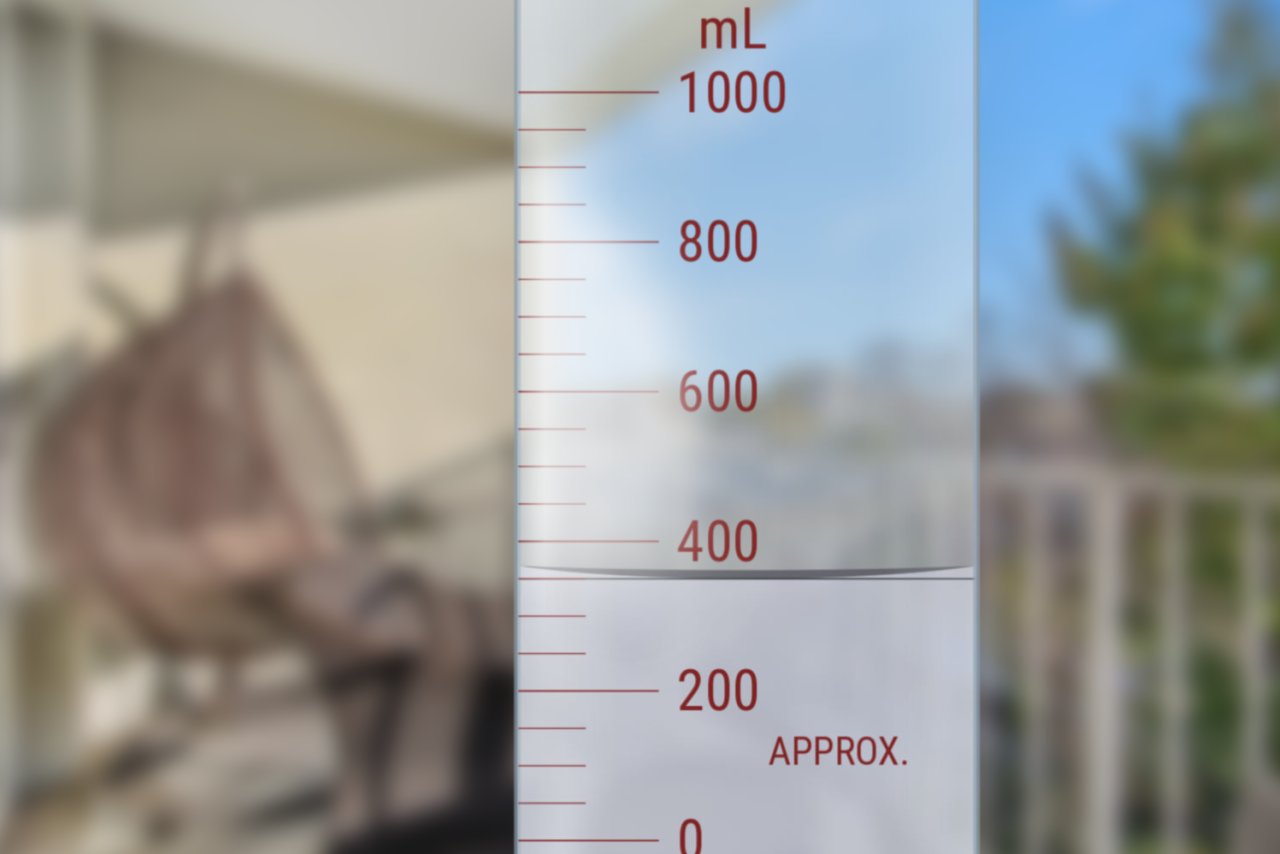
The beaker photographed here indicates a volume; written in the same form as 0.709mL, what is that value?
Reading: 350mL
